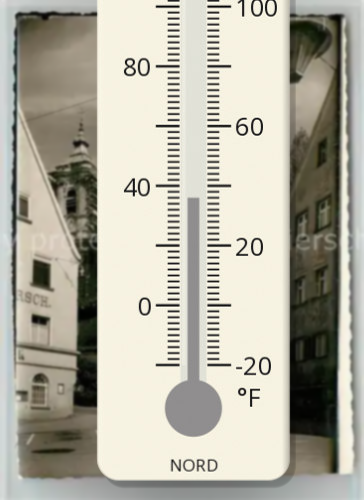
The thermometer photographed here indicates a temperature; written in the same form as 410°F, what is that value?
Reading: 36°F
